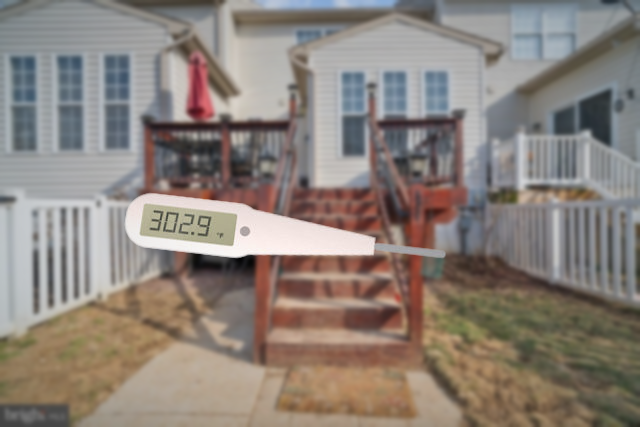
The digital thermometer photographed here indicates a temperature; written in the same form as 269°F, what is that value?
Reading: 302.9°F
